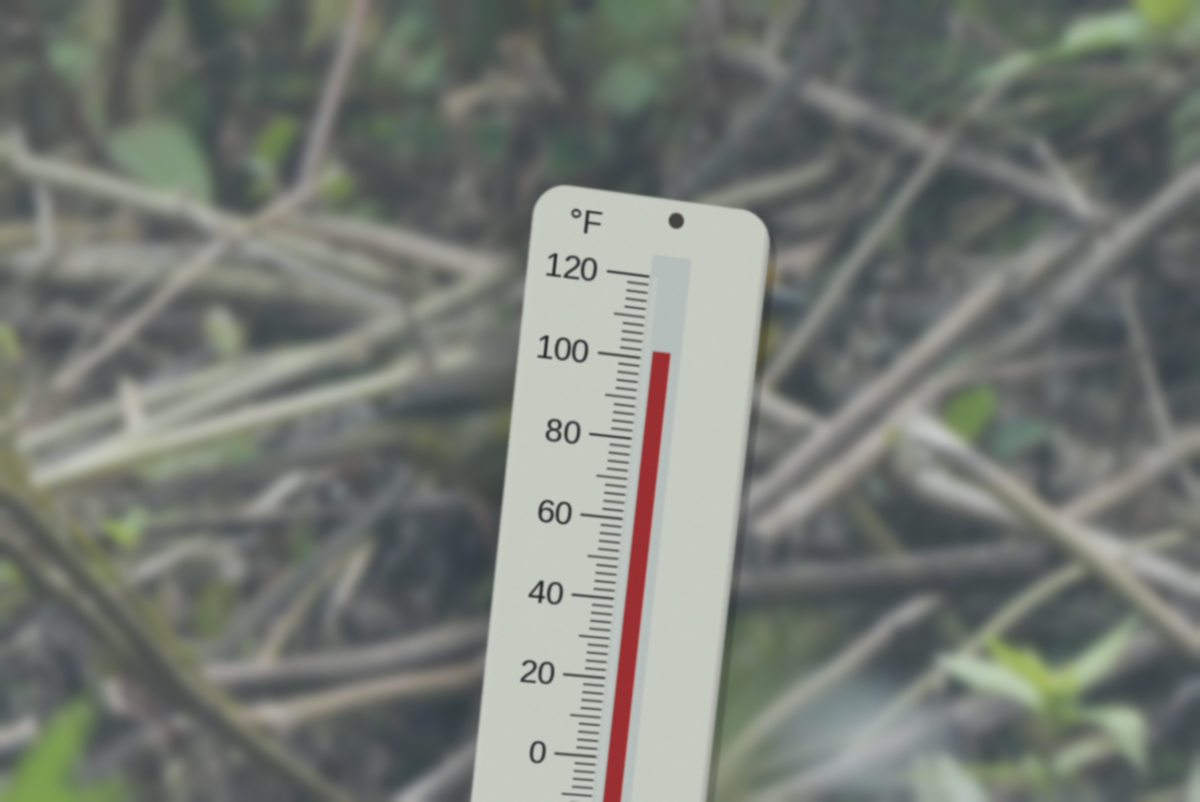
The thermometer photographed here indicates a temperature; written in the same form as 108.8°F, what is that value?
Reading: 102°F
